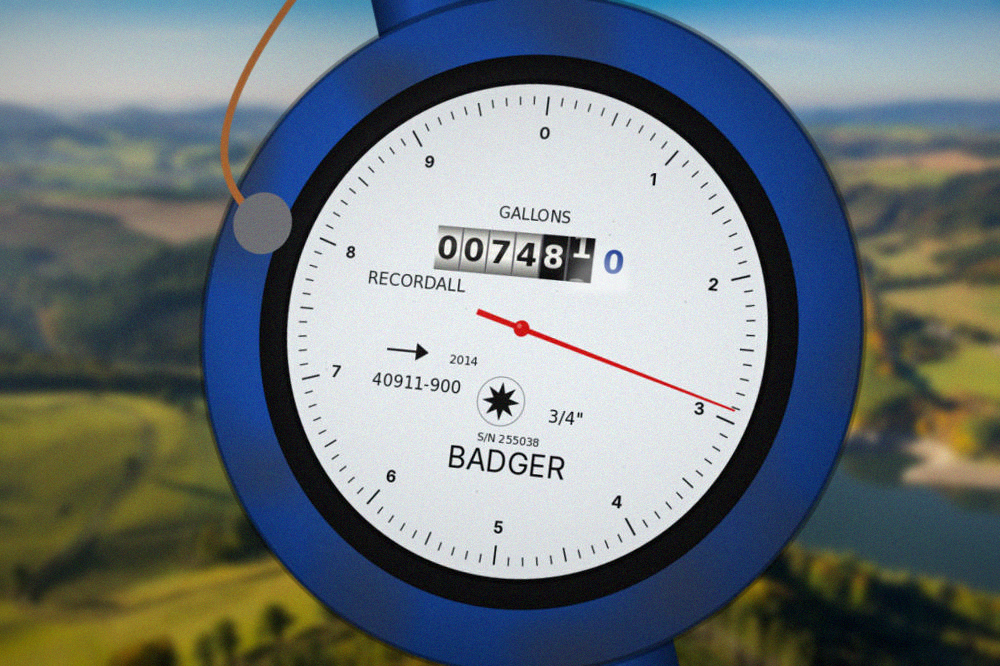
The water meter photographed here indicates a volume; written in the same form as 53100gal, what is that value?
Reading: 74812.9gal
